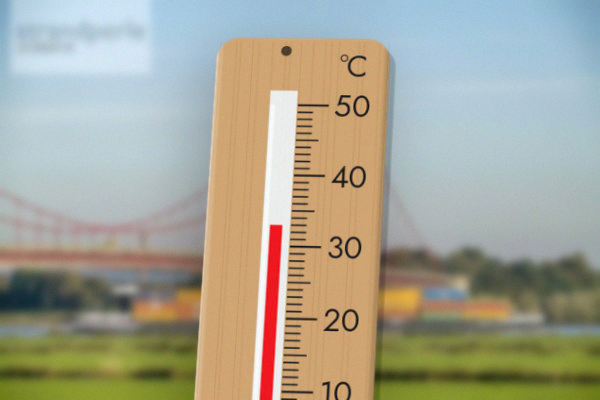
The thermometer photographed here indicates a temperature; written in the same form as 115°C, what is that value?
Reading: 33°C
